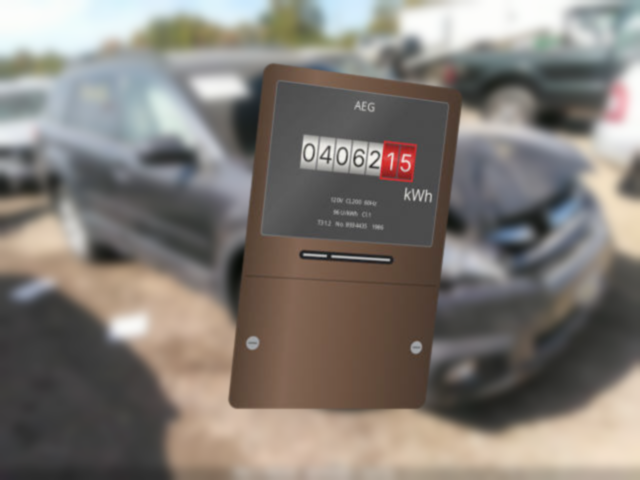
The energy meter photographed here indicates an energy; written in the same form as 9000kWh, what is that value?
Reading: 4062.15kWh
